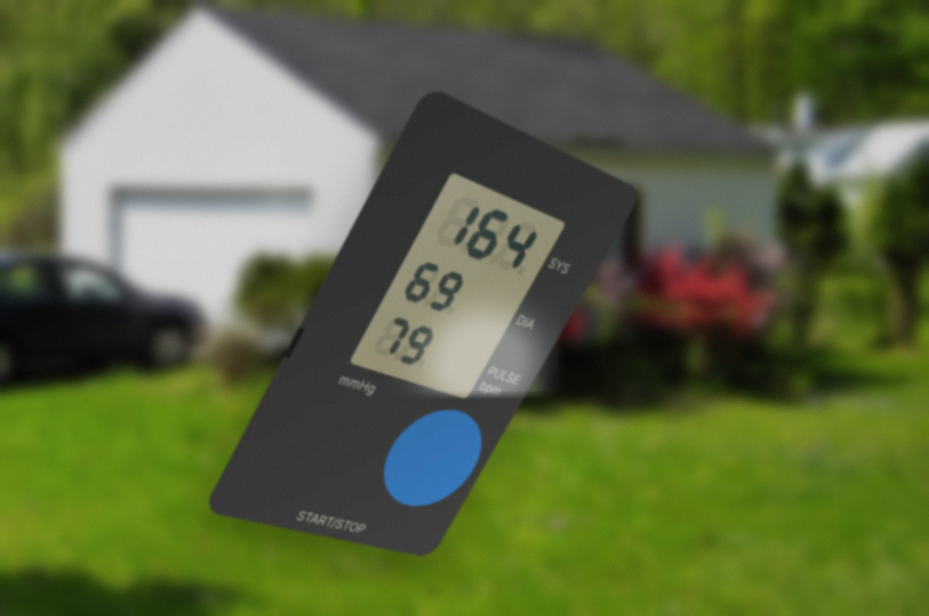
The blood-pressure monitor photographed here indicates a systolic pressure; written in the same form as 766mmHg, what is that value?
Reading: 164mmHg
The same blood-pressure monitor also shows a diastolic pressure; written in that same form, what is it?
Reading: 69mmHg
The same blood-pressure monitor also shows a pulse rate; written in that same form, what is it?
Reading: 79bpm
